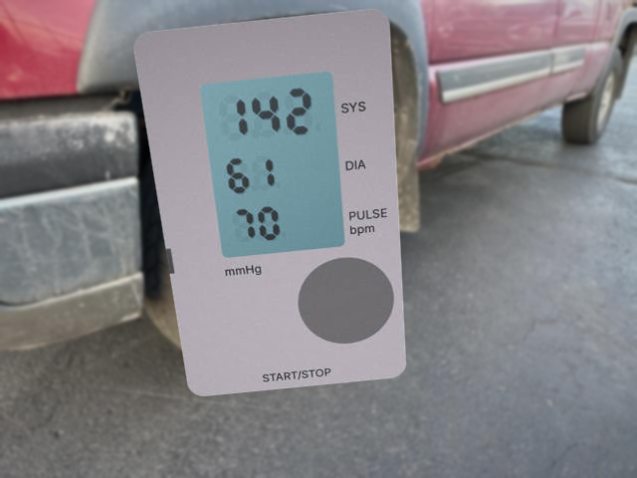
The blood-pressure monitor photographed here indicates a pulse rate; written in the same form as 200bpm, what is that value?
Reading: 70bpm
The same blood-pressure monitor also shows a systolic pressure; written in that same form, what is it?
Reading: 142mmHg
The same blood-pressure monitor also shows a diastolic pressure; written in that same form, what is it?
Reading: 61mmHg
